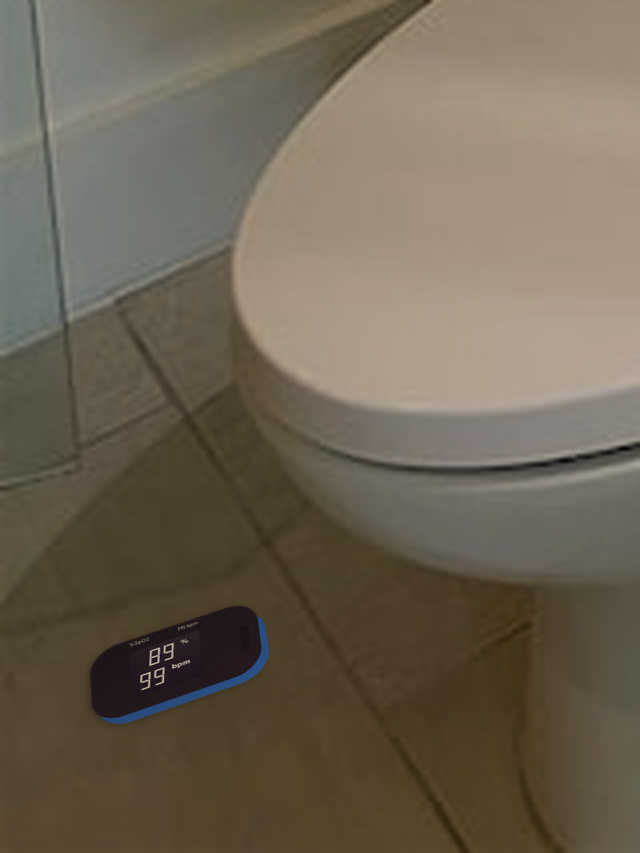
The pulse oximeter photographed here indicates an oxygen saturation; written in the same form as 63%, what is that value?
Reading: 89%
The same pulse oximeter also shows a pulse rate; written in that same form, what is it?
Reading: 99bpm
